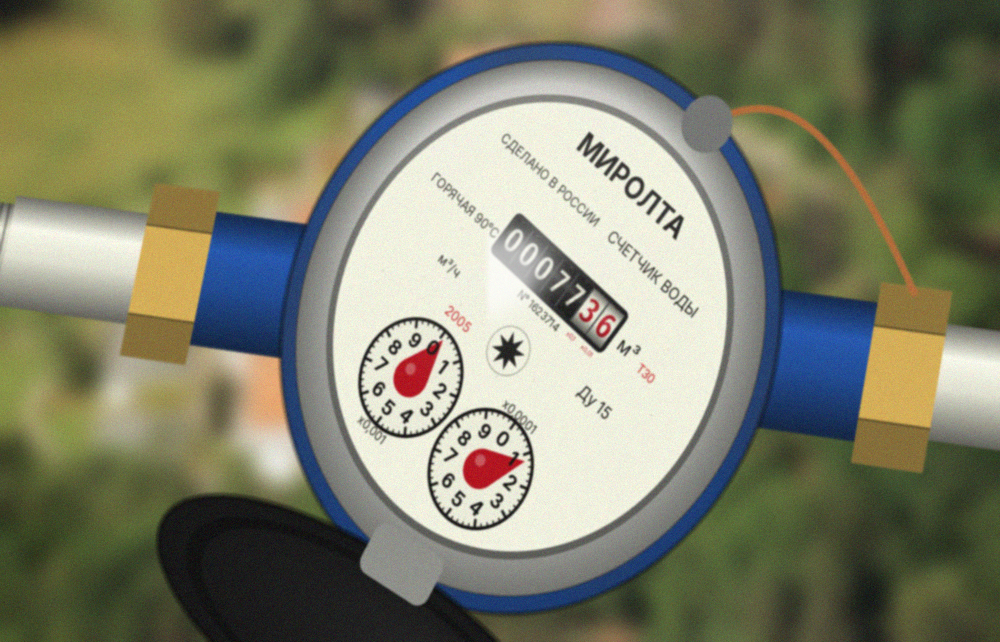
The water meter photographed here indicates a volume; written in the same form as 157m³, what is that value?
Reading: 77.3601m³
